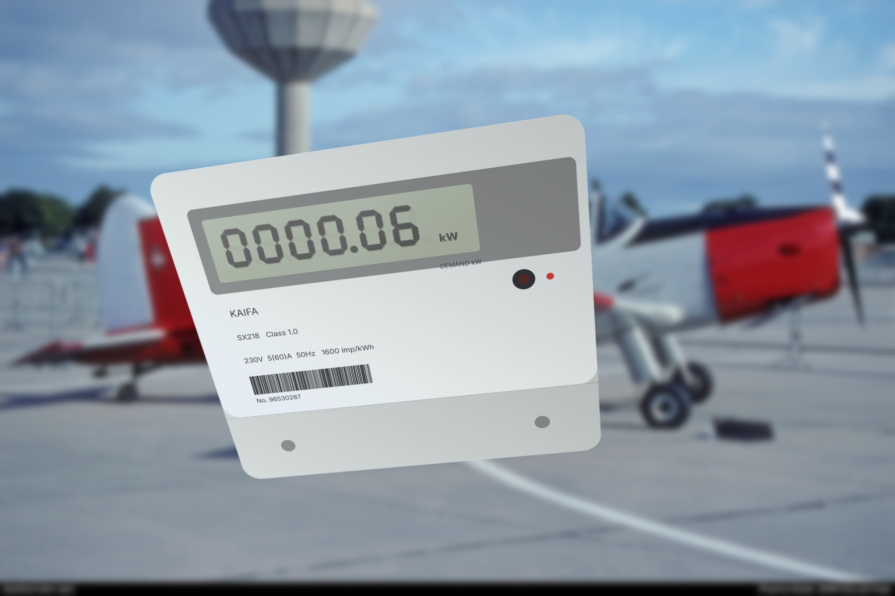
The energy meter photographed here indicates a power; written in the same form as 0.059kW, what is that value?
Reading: 0.06kW
